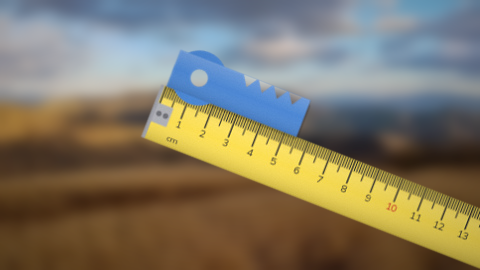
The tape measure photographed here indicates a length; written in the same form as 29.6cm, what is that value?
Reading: 5.5cm
